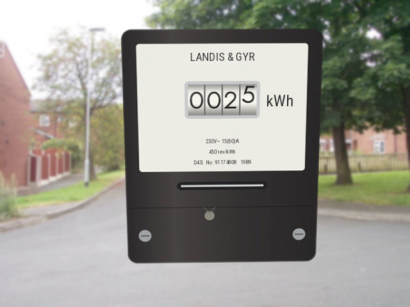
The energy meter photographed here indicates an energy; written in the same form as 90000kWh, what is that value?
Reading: 25kWh
